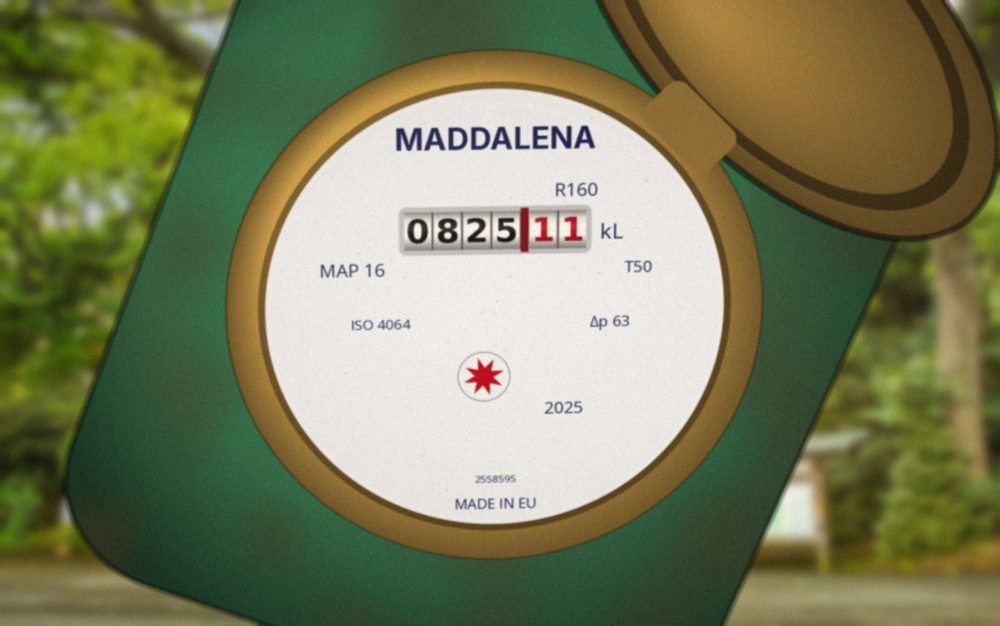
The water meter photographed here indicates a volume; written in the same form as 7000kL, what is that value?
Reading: 825.11kL
